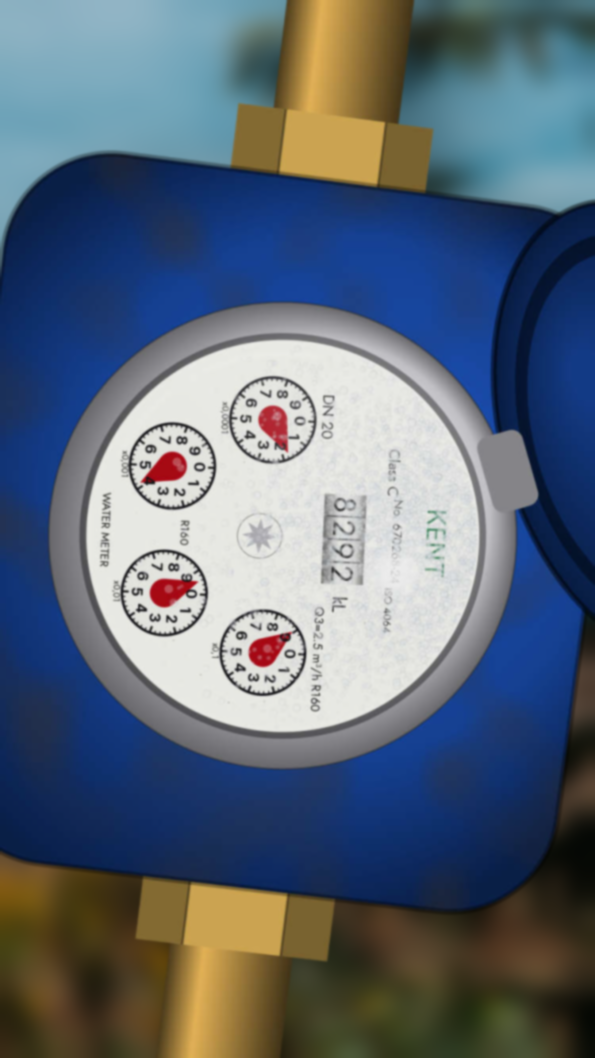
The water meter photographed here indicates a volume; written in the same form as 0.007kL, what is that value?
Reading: 8292.8941kL
